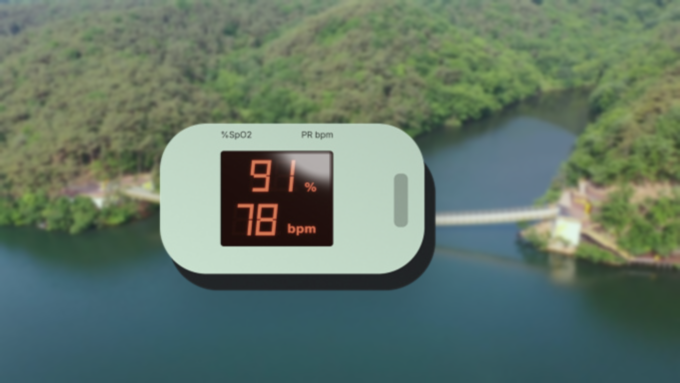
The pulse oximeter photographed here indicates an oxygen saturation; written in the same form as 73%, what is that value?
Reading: 91%
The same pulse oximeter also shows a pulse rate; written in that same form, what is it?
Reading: 78bpm
